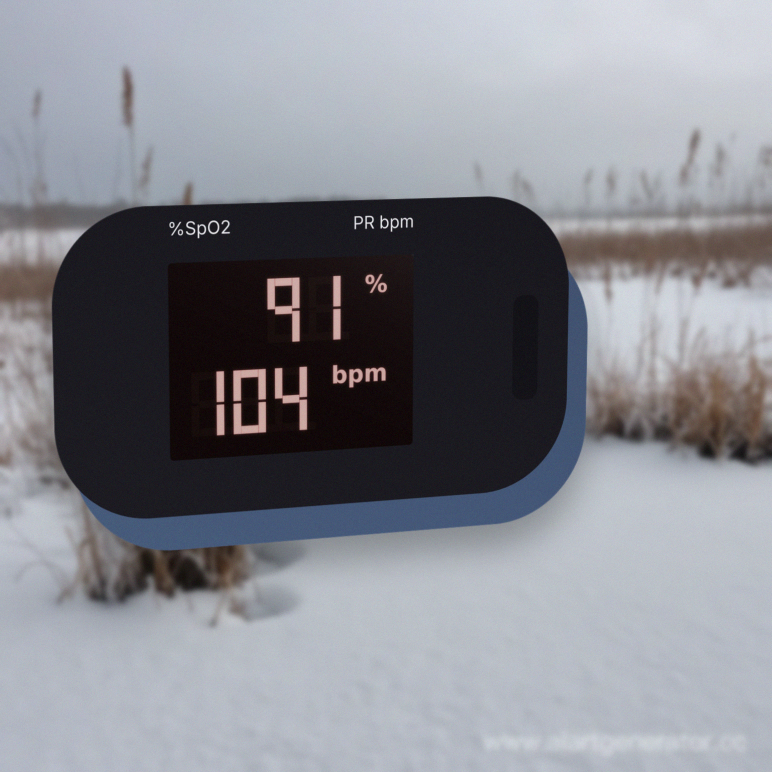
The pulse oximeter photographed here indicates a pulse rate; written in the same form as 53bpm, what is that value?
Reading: 104bpm
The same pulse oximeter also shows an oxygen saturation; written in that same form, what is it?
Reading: 91%
